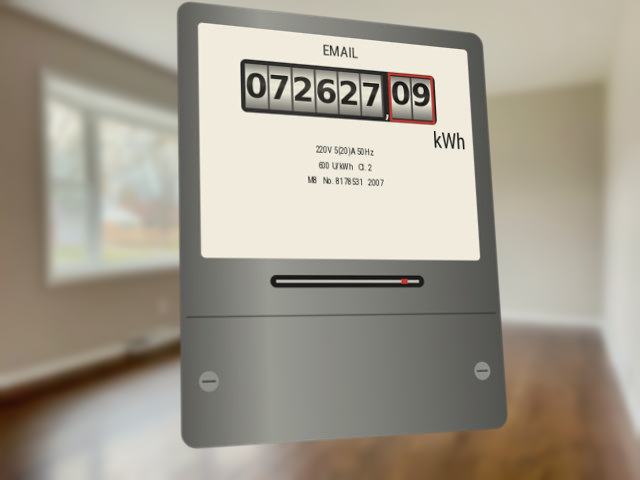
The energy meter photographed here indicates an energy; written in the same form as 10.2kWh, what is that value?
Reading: 72627.09kWh
